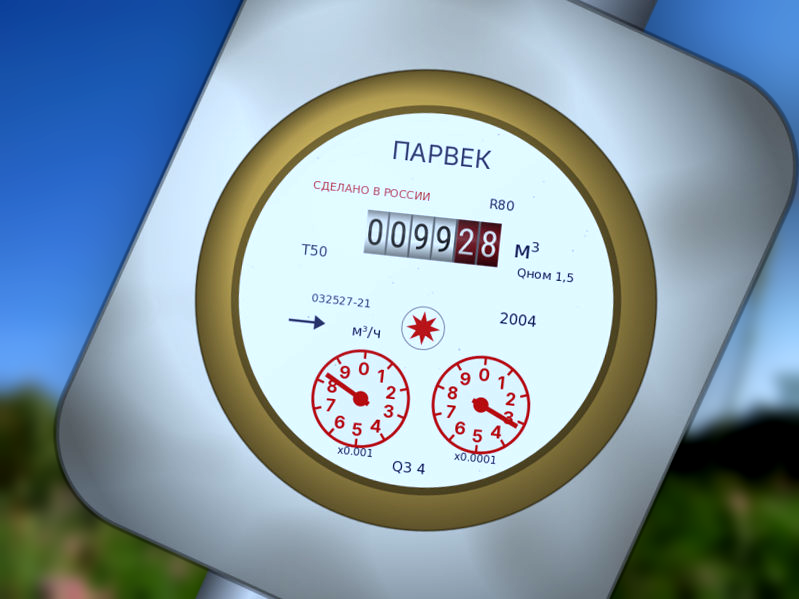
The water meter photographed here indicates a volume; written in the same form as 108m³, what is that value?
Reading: 99.2883m³
